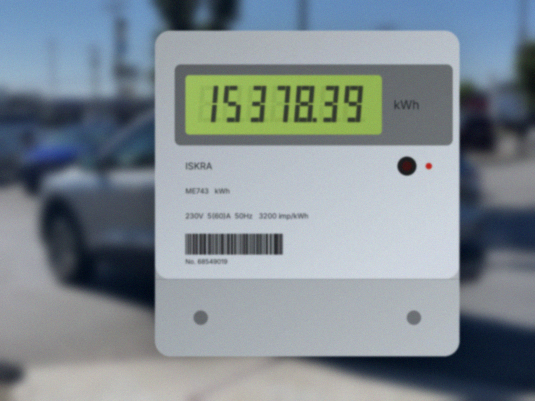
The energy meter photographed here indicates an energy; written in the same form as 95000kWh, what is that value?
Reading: 15378.39kWh
